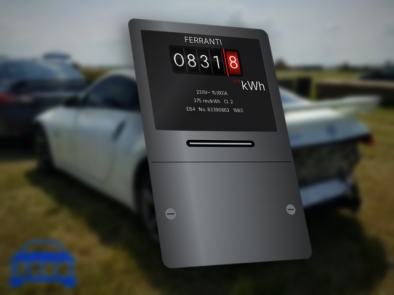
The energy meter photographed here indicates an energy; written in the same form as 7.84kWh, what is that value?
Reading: 831.8kWh
